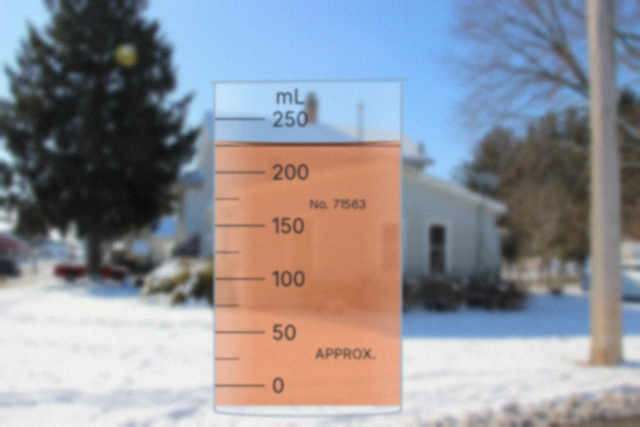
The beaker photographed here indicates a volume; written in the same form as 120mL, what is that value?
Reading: 225mL
